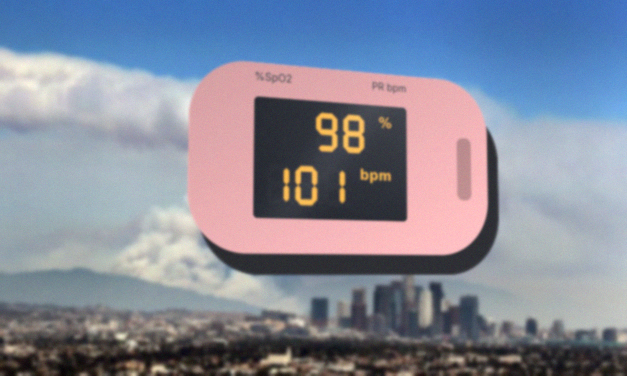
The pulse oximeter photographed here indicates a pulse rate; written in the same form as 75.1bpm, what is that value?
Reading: 101bpm
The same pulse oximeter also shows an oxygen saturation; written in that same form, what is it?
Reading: 98%
